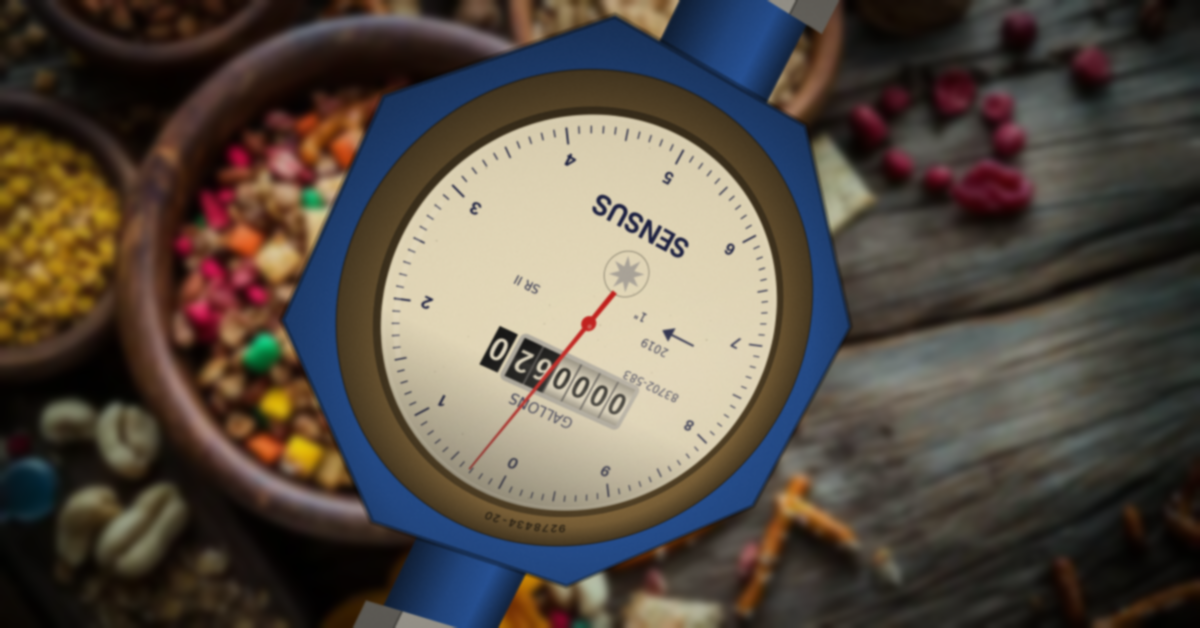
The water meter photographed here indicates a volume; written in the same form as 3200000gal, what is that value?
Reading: 620.3gal
